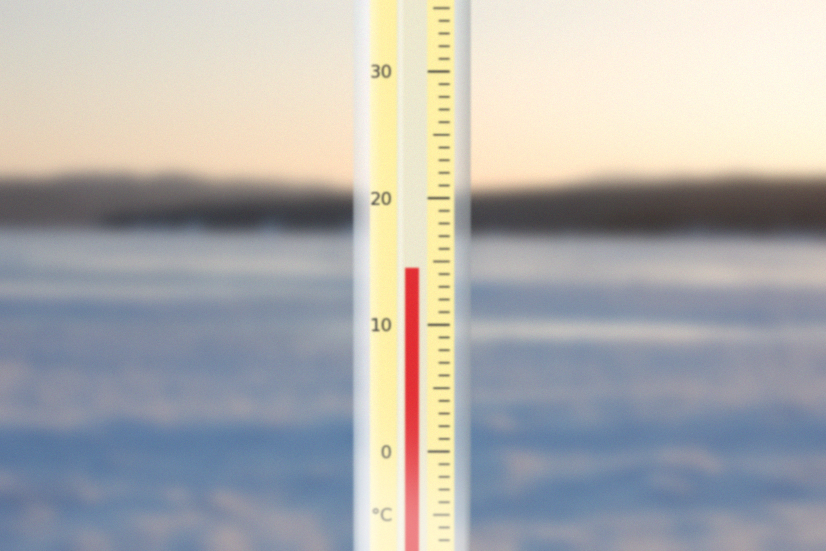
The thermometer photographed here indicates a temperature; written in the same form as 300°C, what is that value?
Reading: 14.5°C
